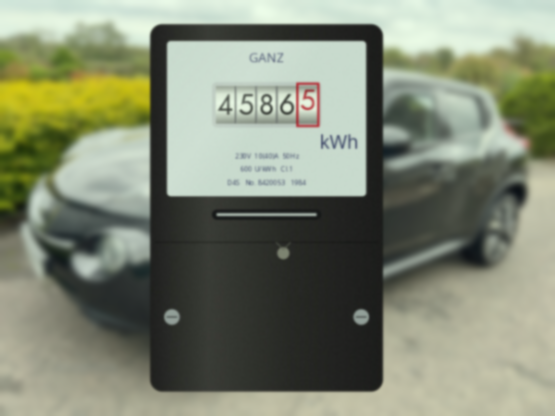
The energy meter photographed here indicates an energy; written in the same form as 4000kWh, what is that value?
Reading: 4586.5kWh
